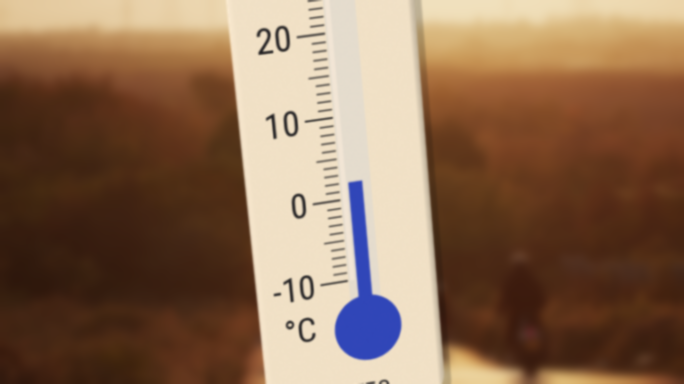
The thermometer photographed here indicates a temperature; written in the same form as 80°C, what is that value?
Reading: 2°C
